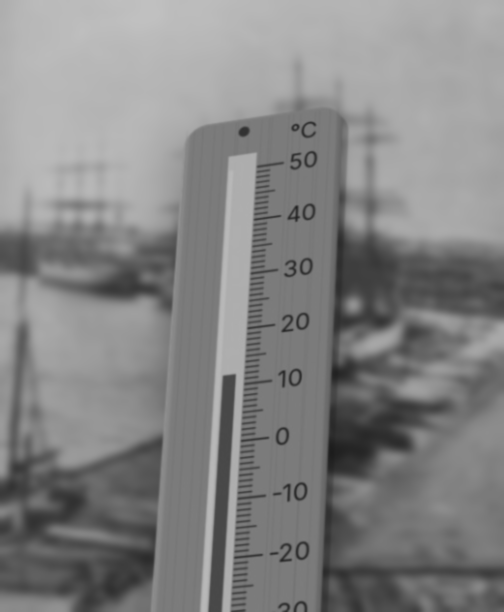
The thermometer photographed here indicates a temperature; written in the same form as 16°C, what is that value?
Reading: 12°C
